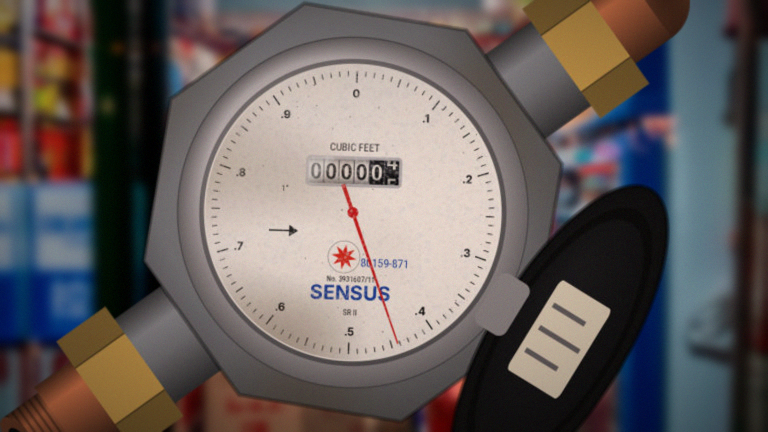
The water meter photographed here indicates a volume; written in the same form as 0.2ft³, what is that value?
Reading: 4.44ft³
